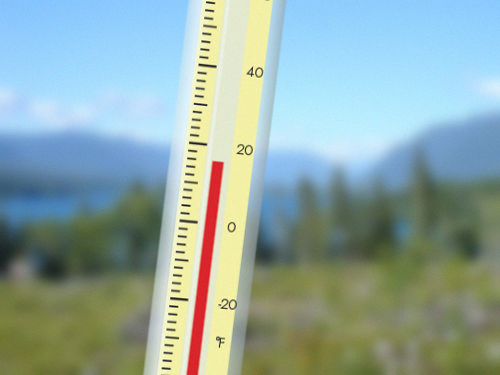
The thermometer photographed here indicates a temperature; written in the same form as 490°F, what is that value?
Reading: 16°F
